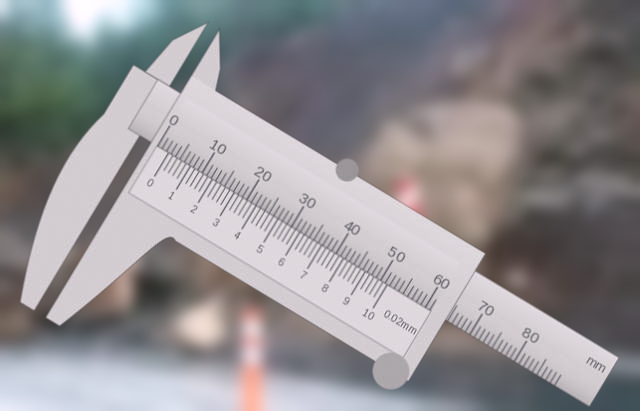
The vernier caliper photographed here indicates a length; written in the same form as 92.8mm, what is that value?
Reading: 2.5mm
